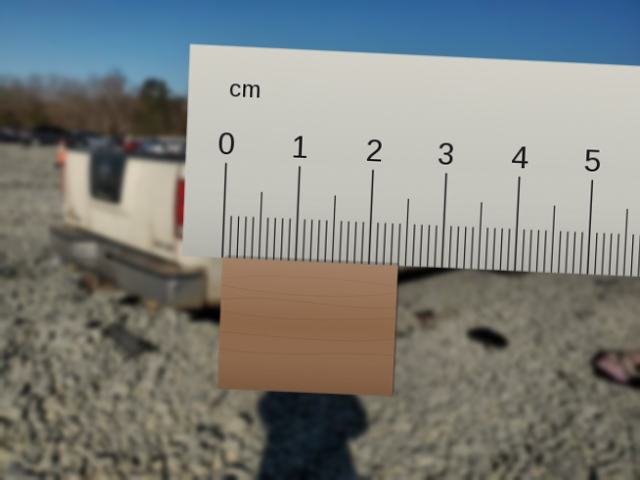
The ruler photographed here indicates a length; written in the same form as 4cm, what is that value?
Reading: 2.4cm
